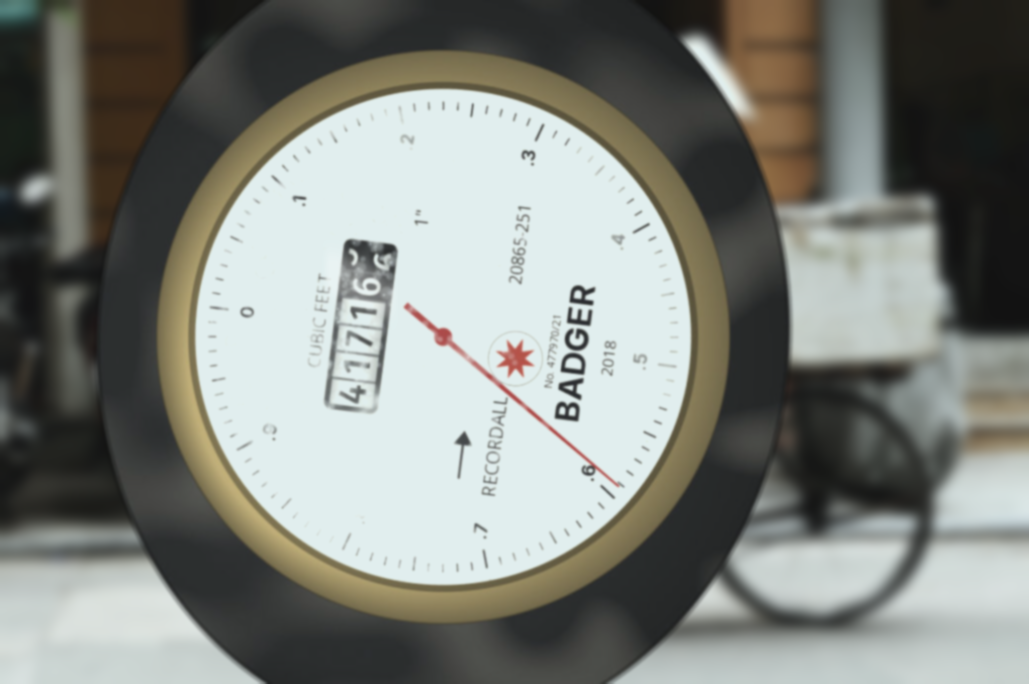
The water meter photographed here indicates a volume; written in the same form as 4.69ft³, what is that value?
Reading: 417165.59ft³
